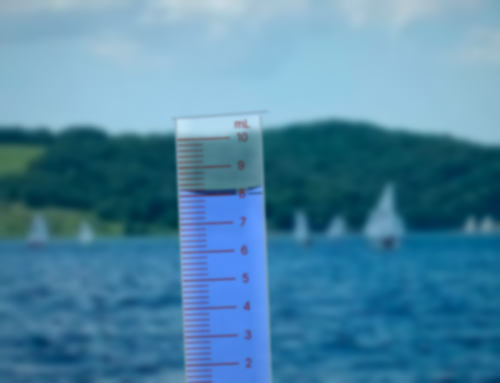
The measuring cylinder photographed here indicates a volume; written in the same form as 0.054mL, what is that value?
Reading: 8mL
